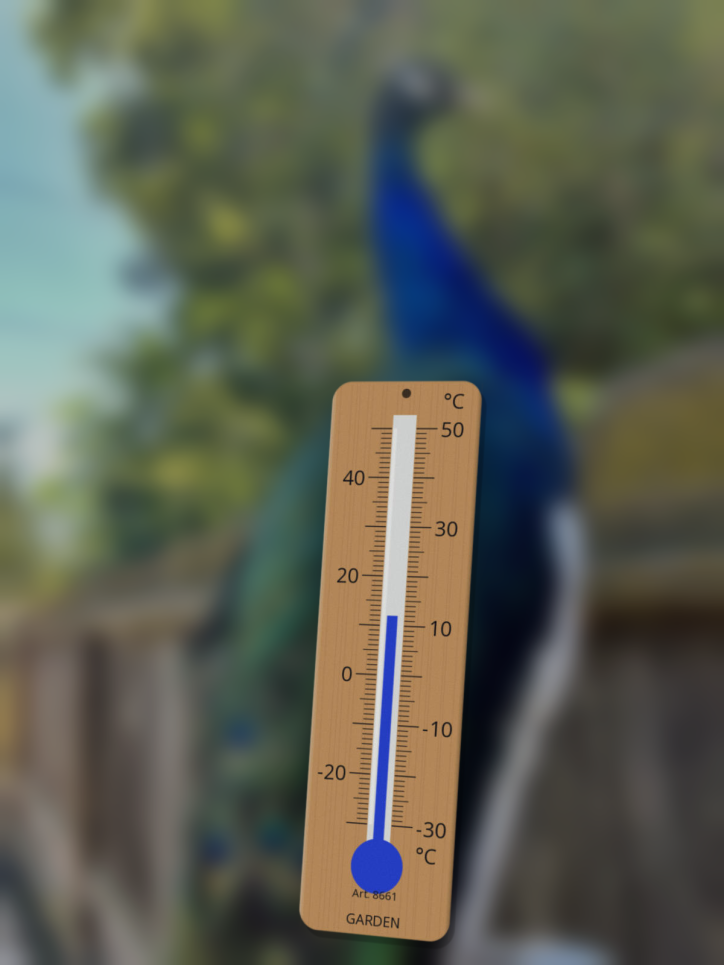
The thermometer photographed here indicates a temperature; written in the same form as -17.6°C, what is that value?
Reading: 12°C
